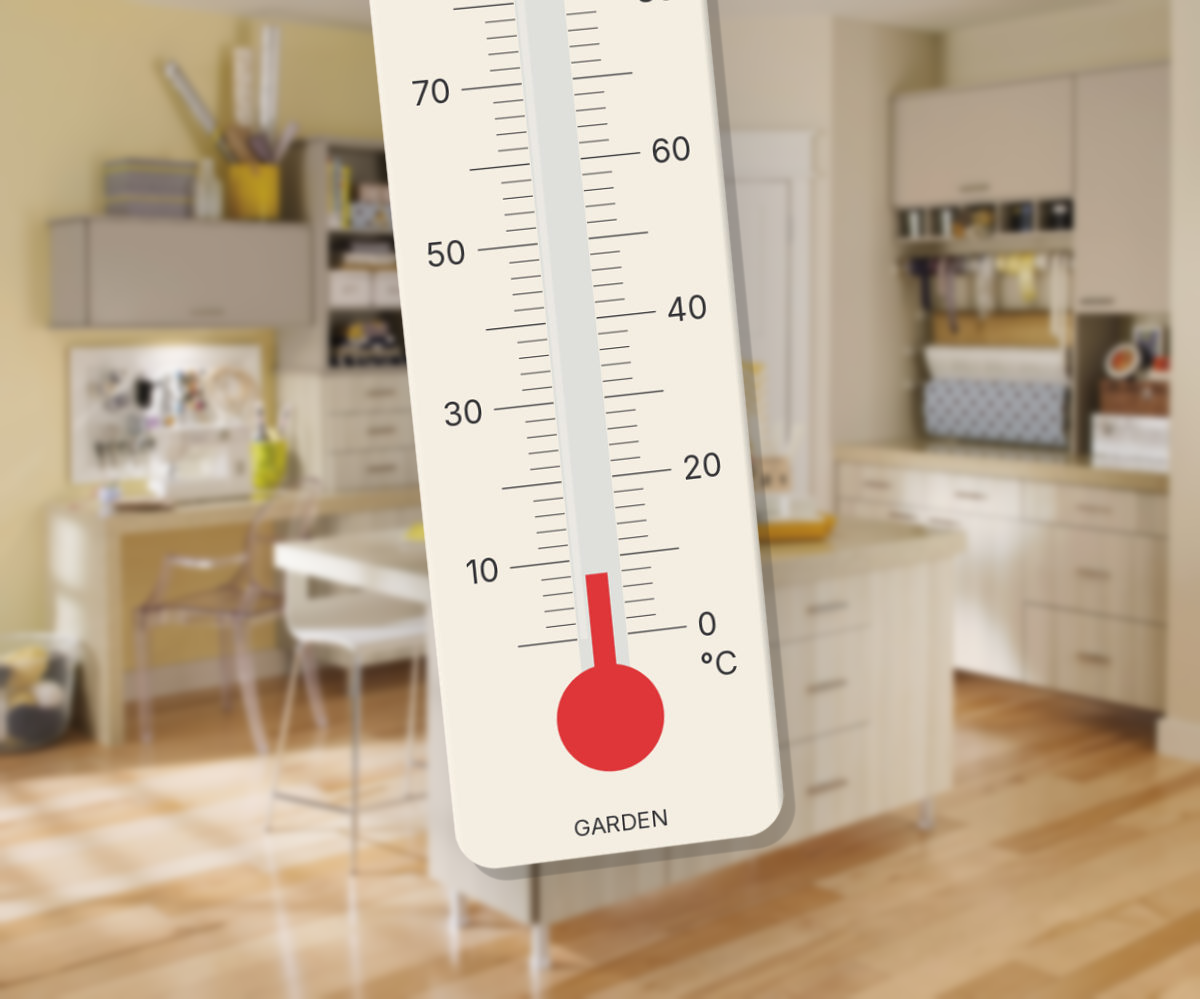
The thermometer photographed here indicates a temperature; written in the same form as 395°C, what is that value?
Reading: 8°C
